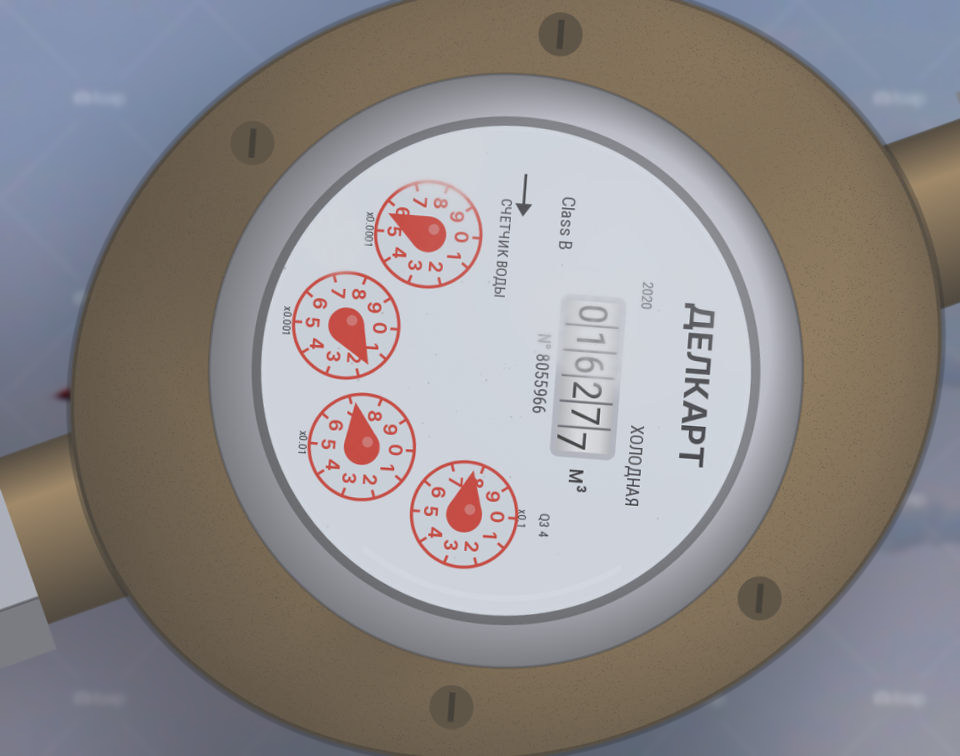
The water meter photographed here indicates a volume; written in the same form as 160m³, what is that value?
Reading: 16276.7715m³
